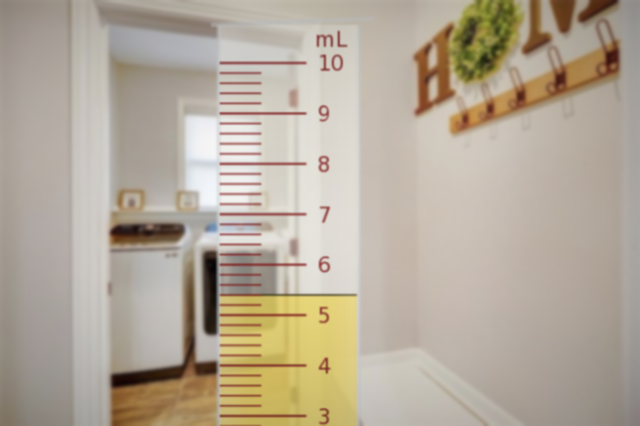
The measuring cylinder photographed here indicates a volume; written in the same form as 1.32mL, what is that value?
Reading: 5.4mL
